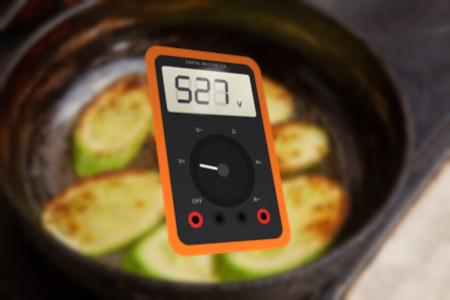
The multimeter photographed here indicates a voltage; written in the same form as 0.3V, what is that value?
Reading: 527V
